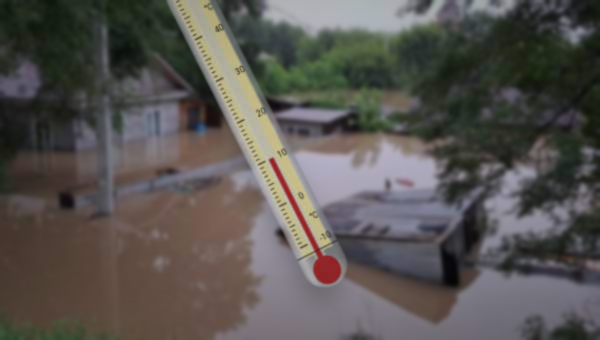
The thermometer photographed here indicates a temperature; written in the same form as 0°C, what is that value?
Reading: 10°C
